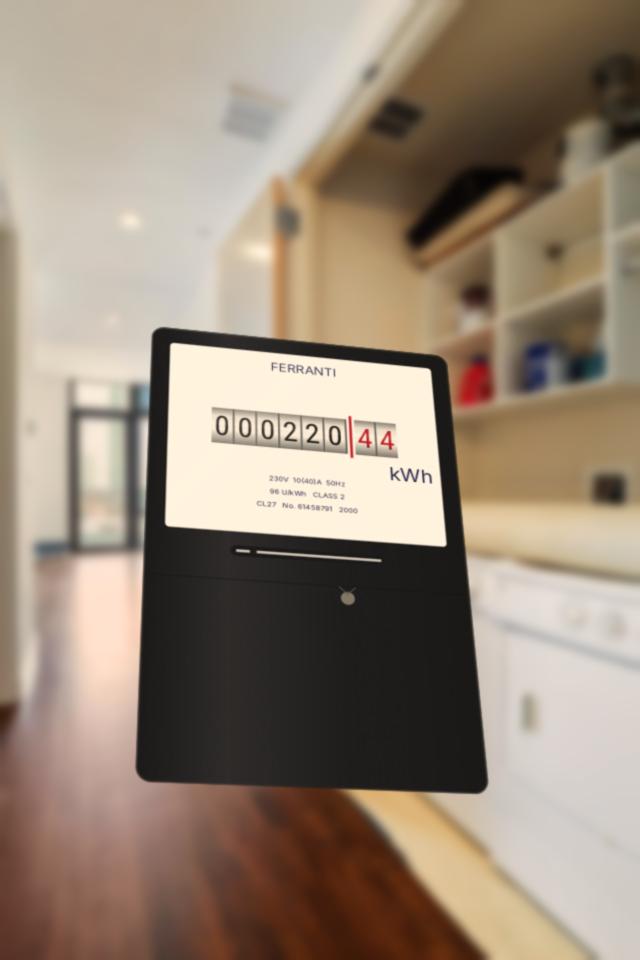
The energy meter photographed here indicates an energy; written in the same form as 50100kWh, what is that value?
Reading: 220.44kWh
